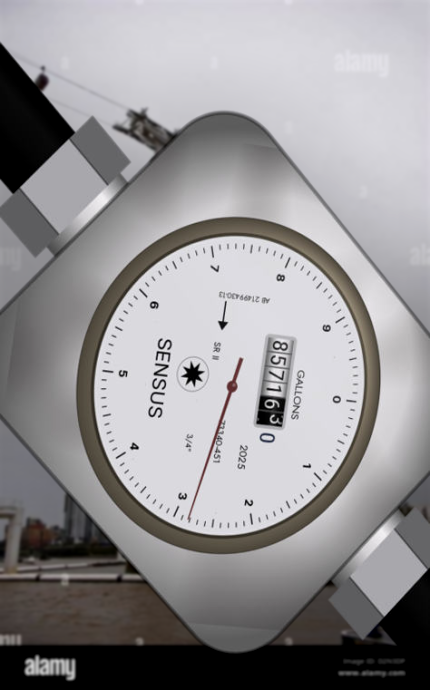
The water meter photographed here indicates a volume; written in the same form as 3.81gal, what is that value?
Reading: 8571632.8gal
